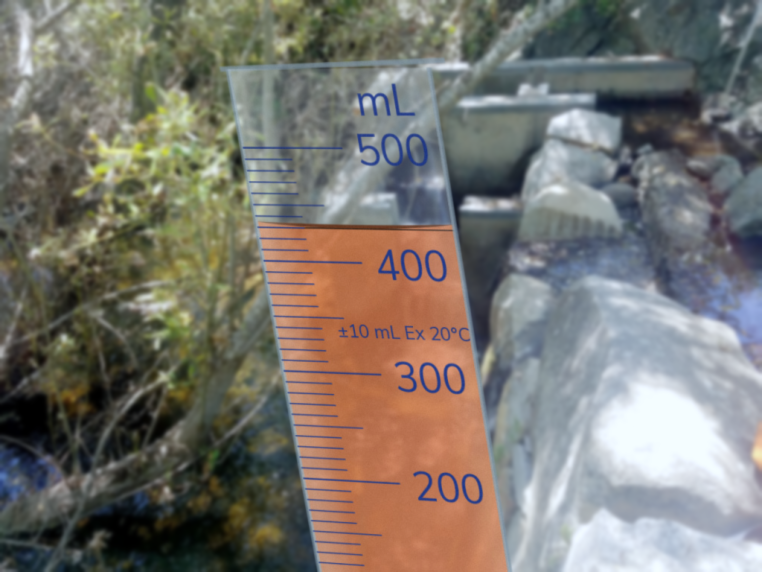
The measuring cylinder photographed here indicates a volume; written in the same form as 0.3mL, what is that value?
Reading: 430mL
